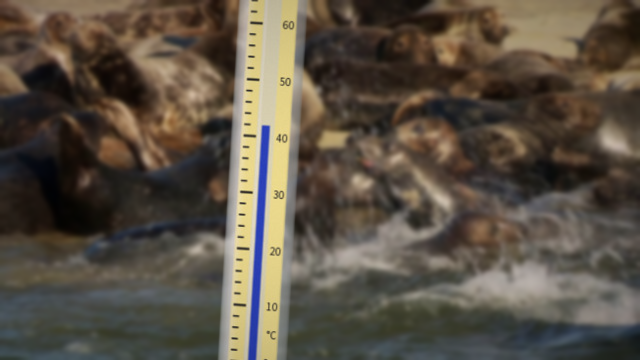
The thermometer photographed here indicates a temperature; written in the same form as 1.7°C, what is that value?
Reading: 42°C
